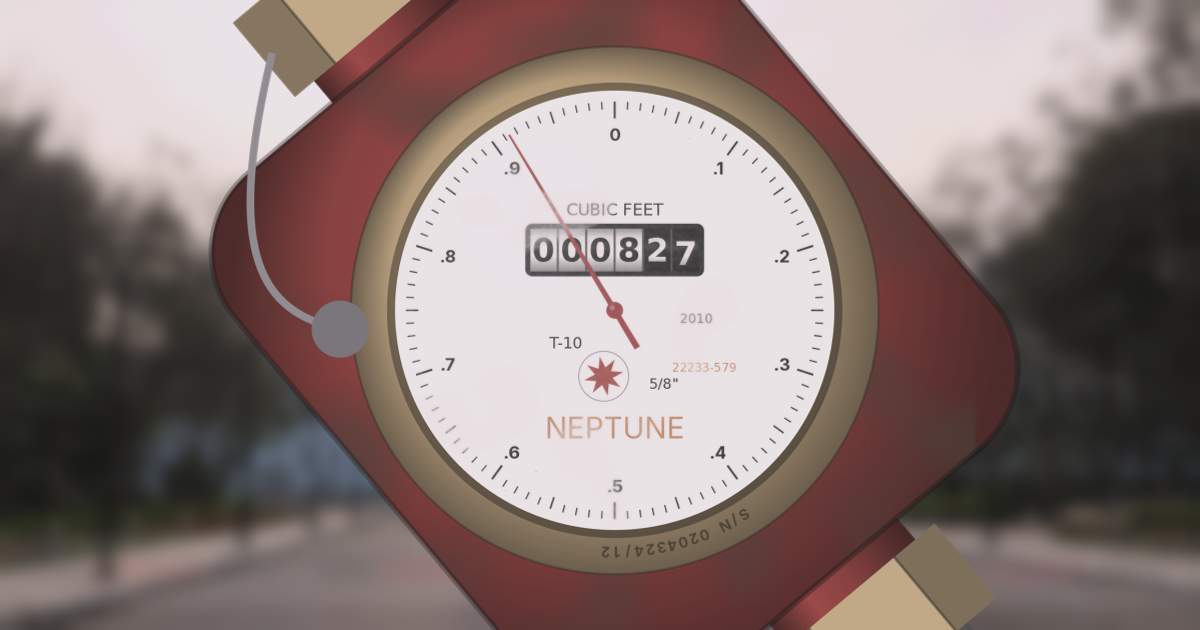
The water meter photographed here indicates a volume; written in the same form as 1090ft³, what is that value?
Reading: 826.91ft³
